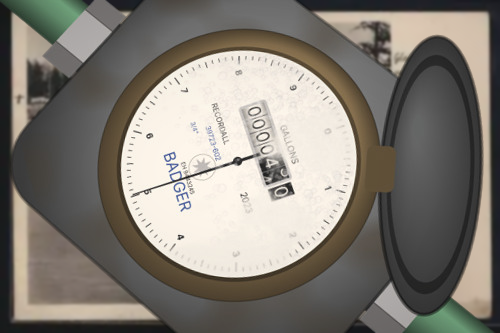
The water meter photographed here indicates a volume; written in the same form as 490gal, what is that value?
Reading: 435.0gal
